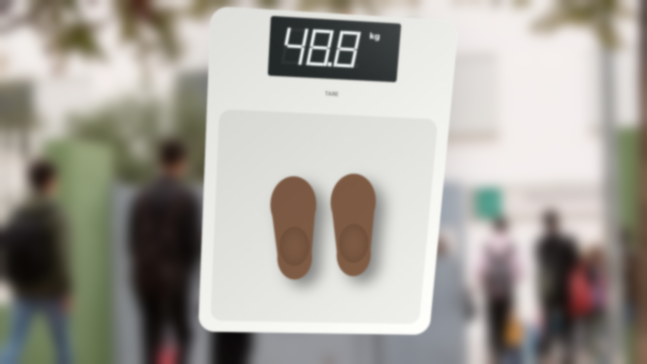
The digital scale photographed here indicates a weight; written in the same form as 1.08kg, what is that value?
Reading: 48.8kg
